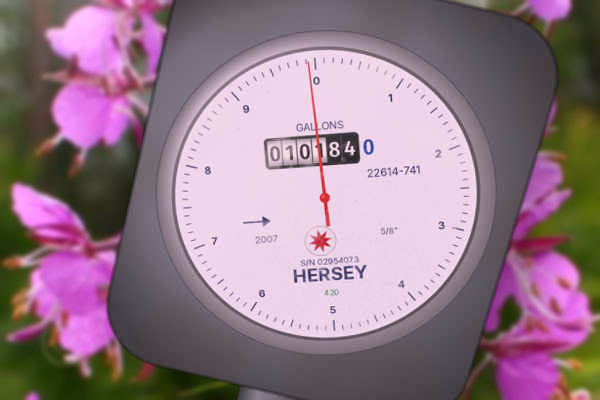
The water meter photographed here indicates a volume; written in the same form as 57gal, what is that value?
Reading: 101839.9gal
